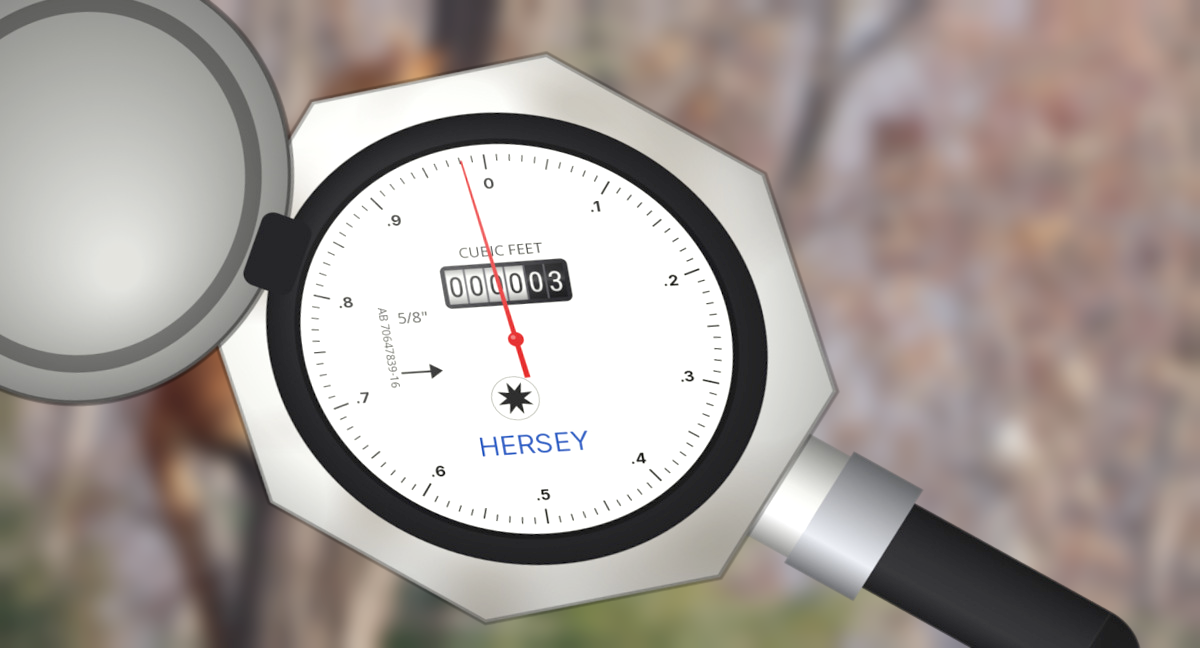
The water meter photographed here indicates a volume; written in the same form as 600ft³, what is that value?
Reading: 2.98ft³
